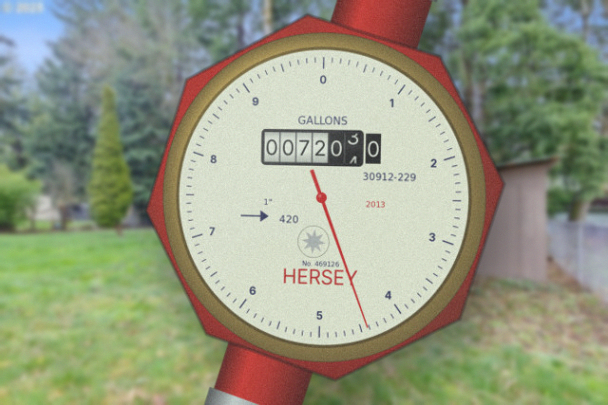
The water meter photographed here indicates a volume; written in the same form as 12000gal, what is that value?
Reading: 72034.4gal
